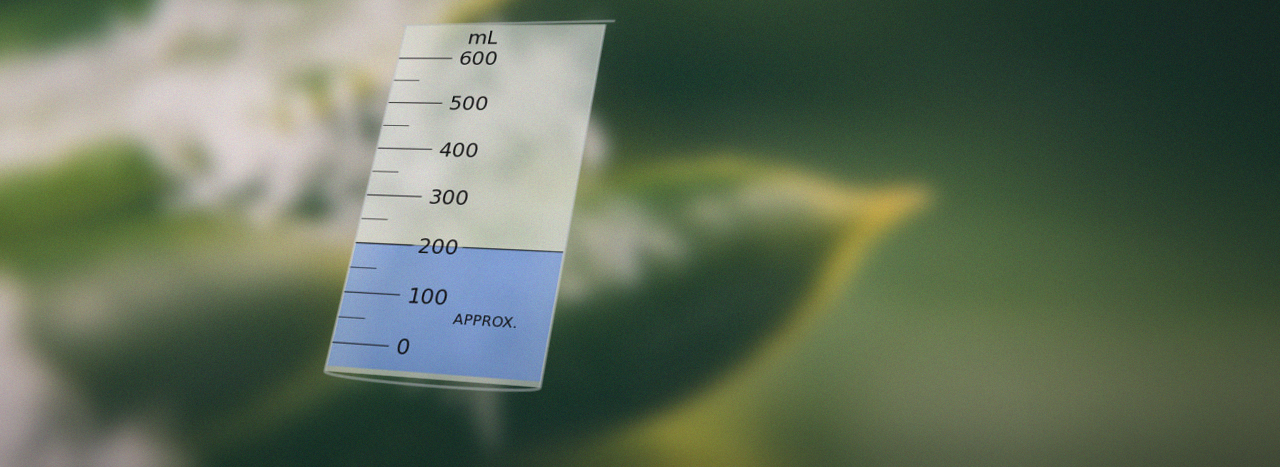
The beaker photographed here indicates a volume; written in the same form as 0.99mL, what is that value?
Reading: 200mL
